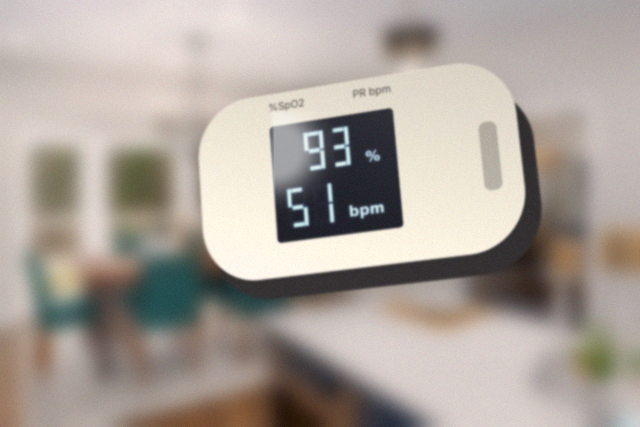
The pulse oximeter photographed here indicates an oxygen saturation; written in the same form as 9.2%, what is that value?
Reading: 93%
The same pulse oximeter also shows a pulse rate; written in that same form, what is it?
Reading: 51bpm
